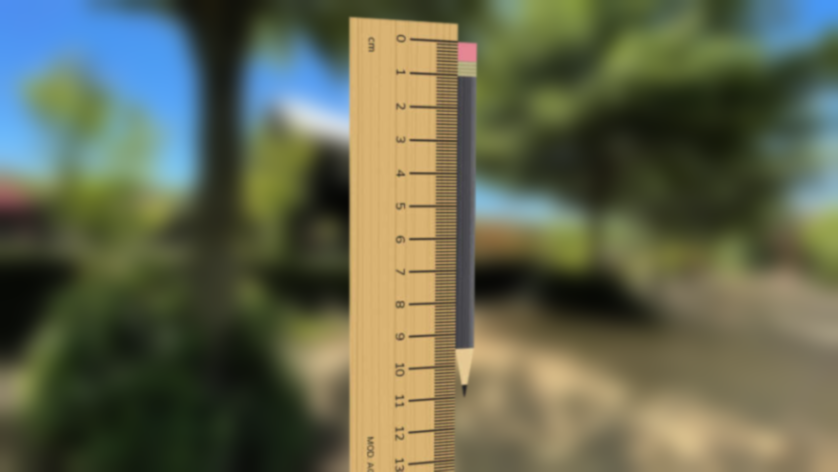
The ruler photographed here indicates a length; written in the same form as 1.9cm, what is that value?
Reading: 11cm
